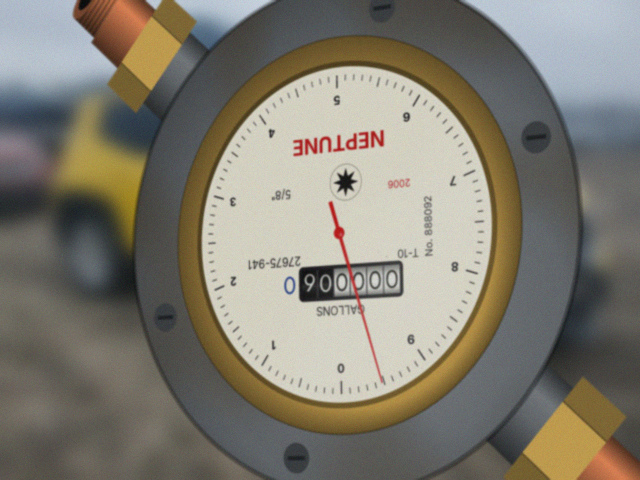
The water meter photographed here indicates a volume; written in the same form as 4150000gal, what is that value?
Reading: 59.5gal
